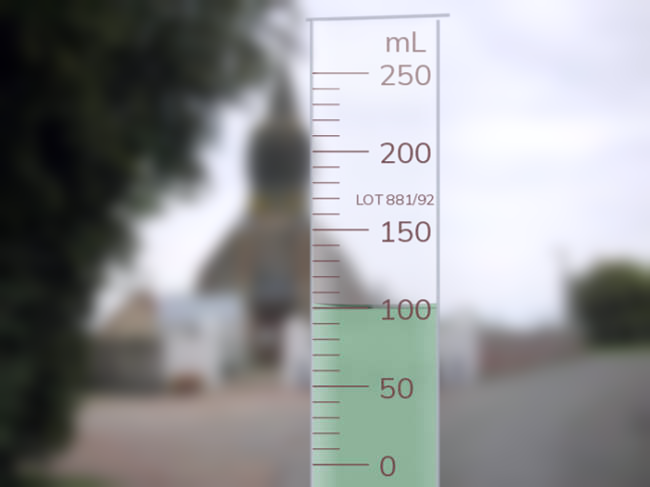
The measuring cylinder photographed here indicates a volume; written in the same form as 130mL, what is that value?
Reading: 100mL
